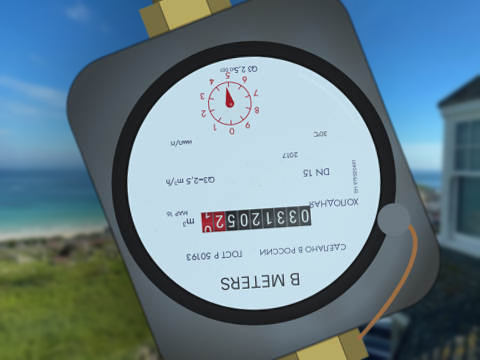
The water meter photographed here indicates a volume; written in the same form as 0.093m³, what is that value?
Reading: 331205.204m³
